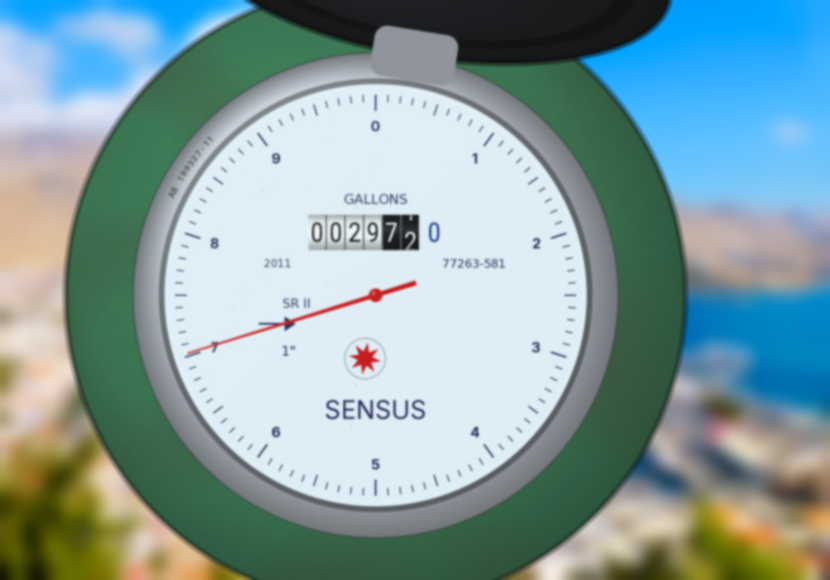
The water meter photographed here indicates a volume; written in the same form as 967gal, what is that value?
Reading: 29717.0gal
